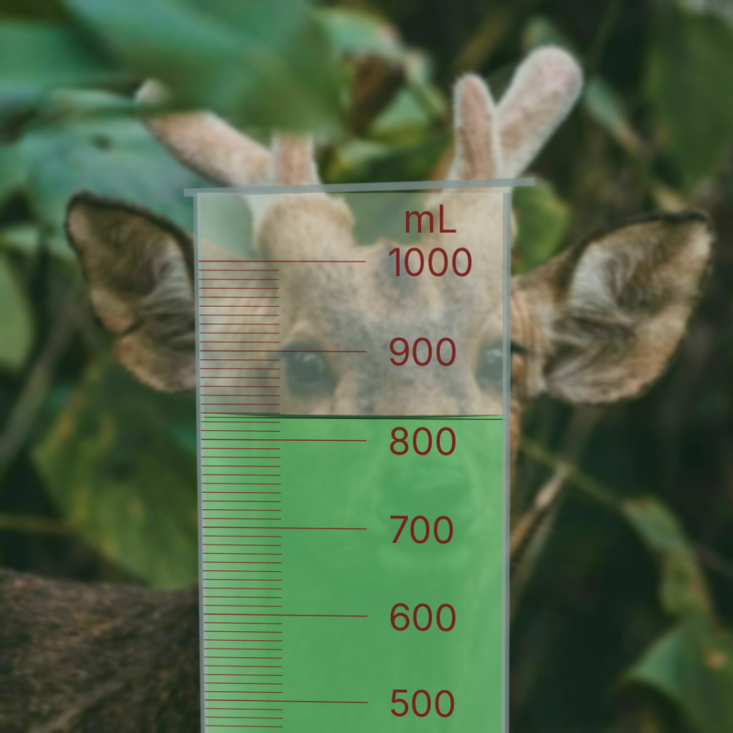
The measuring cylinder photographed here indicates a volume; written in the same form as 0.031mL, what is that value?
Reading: 825mL
